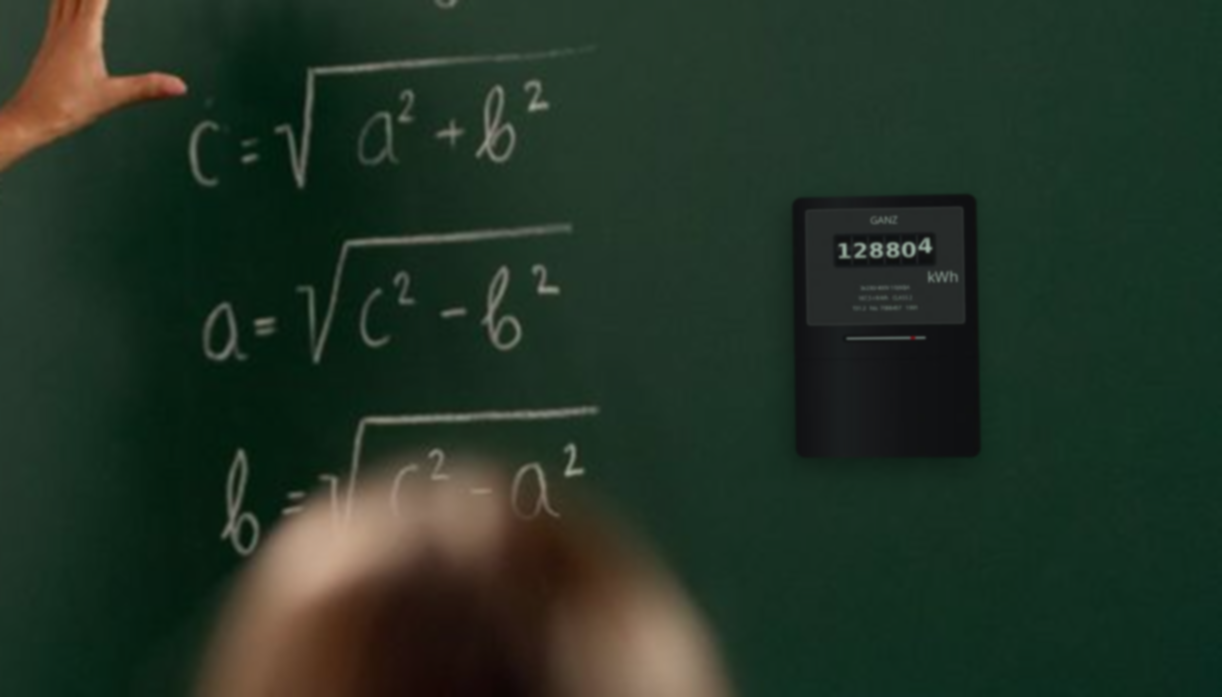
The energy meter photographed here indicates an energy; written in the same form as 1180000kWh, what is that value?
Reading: 128804kWh
